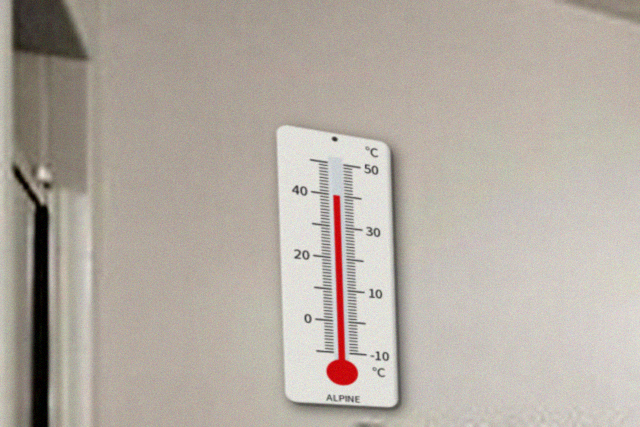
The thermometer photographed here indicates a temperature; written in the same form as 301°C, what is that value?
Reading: 40°C
